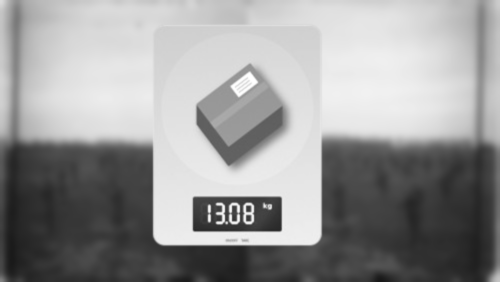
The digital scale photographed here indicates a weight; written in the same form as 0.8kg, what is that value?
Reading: 13.08kg
